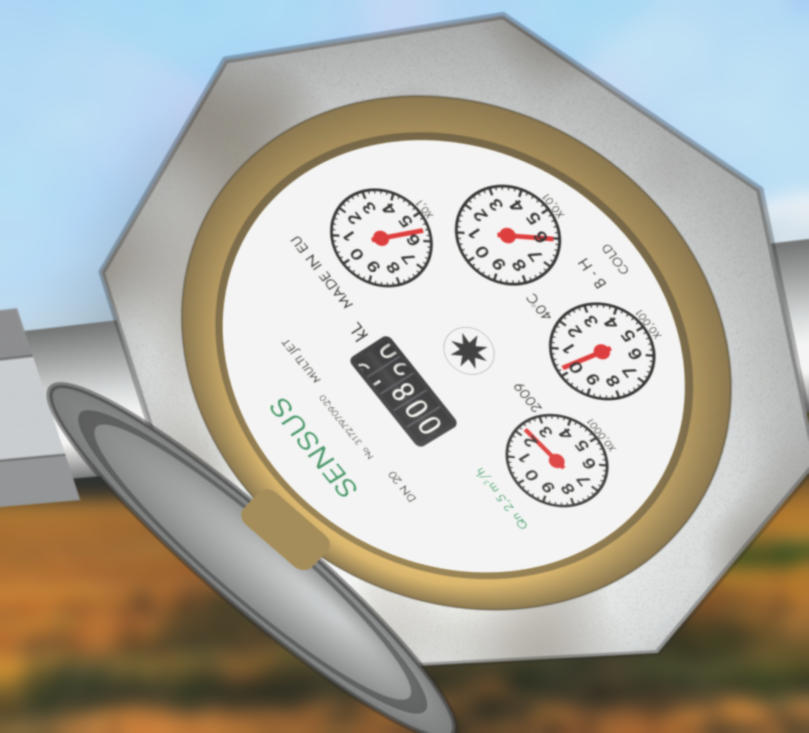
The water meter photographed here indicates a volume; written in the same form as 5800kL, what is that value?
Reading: 819.5602kL
